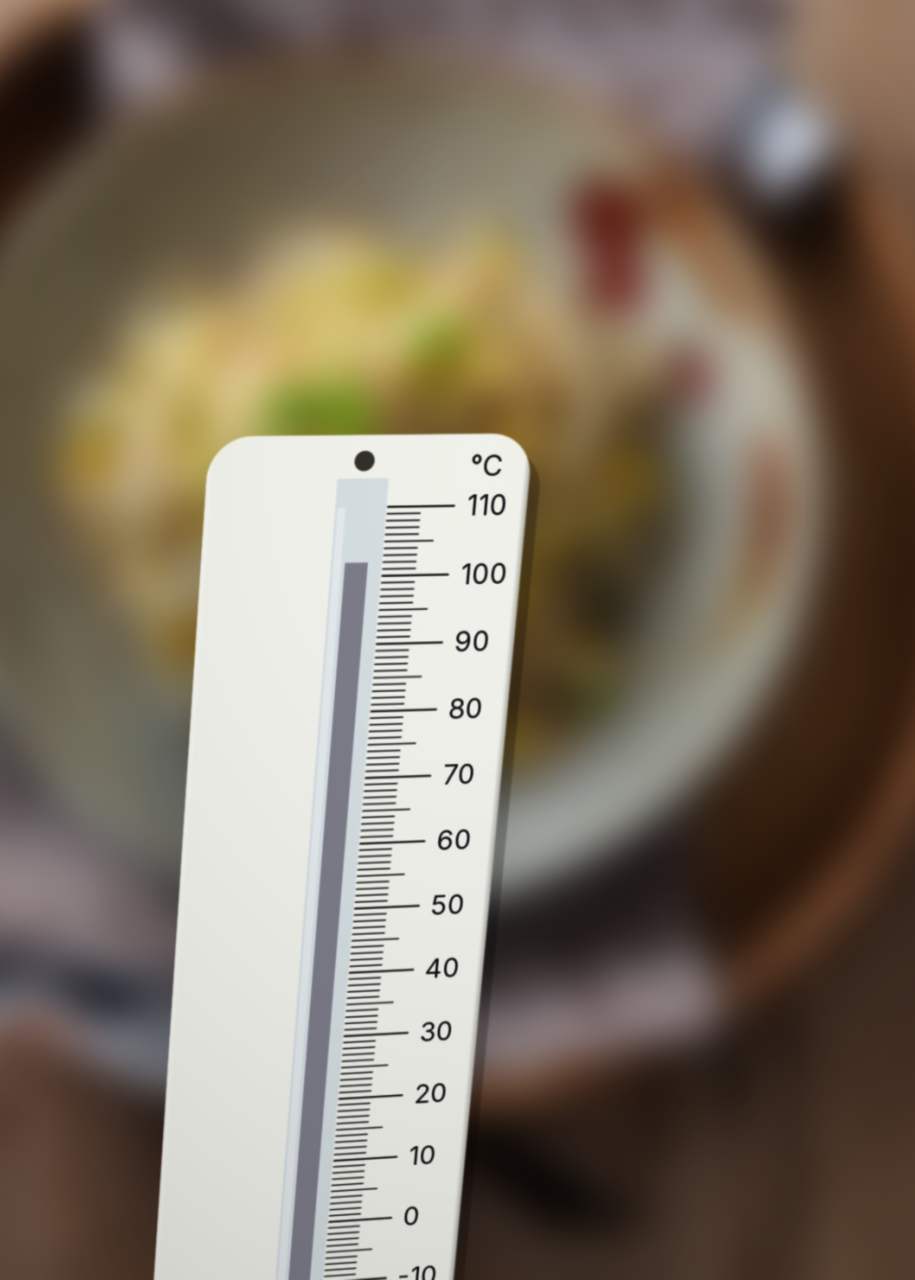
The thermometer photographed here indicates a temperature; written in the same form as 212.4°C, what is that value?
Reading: 102°C
